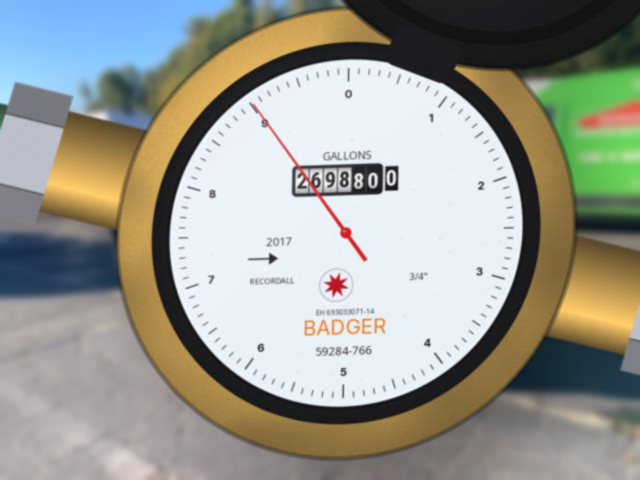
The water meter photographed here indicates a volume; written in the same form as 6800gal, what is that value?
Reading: 2698799.0gal
